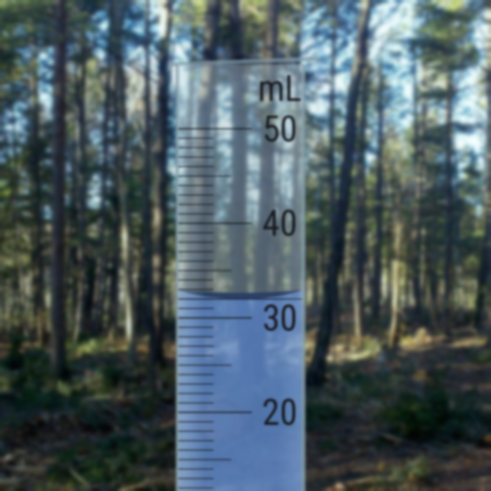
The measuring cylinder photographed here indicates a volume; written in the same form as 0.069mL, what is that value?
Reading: 32mL
